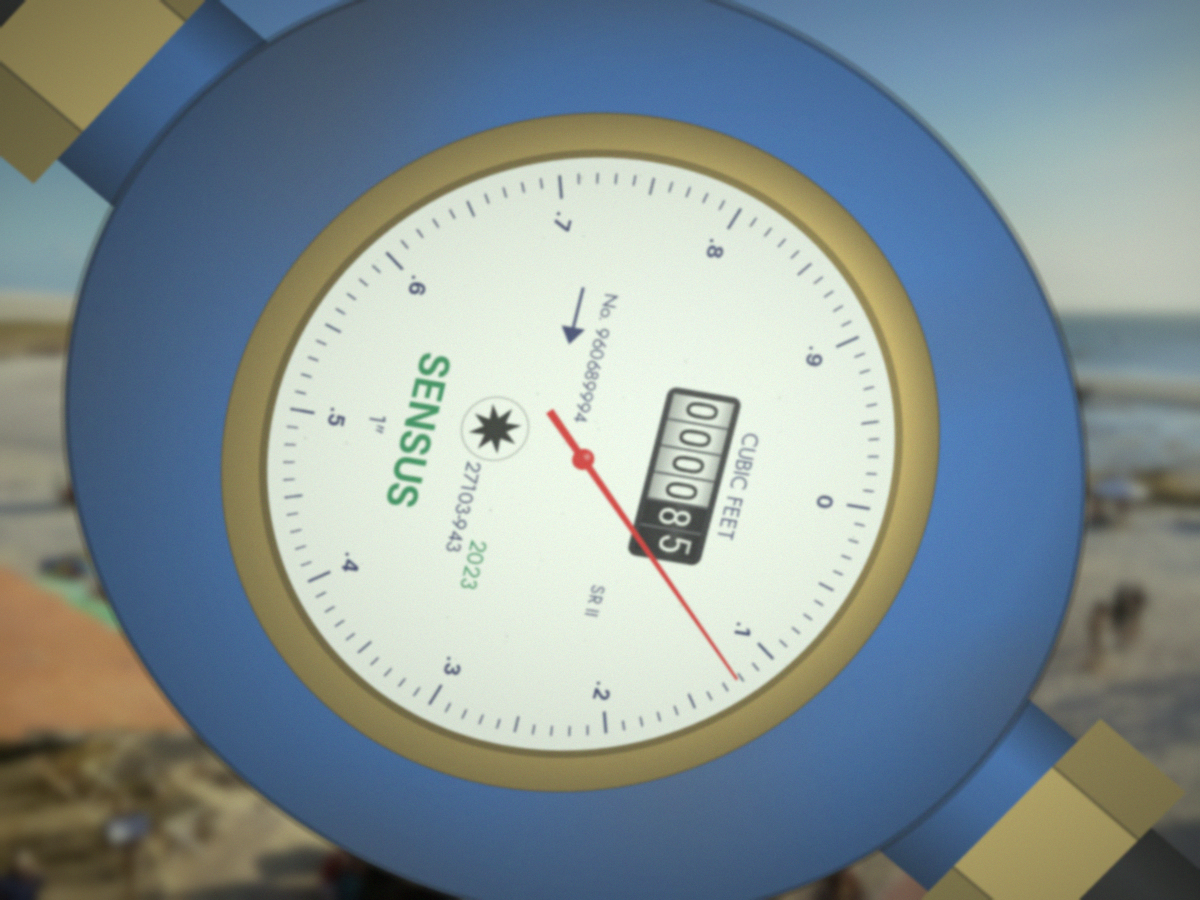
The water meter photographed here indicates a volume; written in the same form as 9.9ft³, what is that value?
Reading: 85.12ft³
